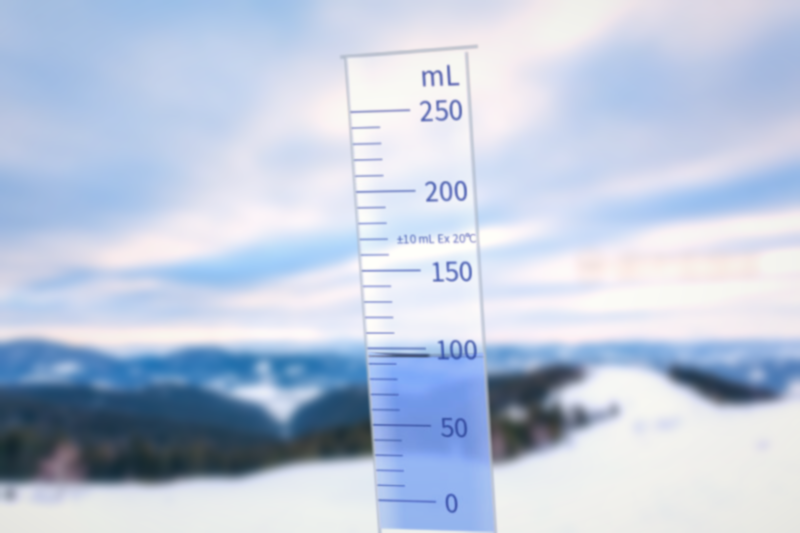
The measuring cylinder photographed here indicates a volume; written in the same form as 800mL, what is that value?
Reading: 95mL
